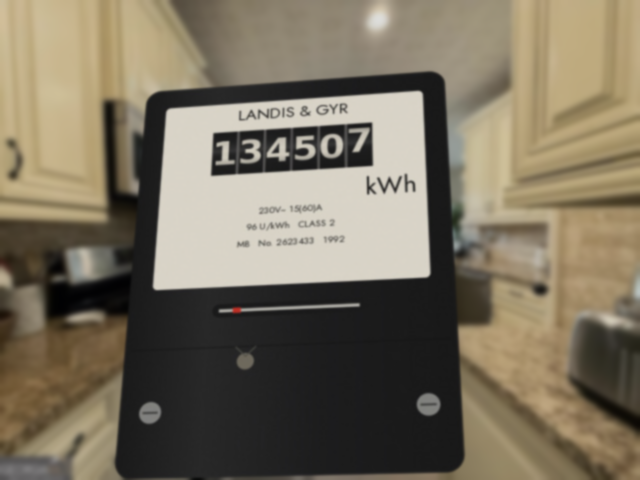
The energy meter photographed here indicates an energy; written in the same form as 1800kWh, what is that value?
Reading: 134507kWh
